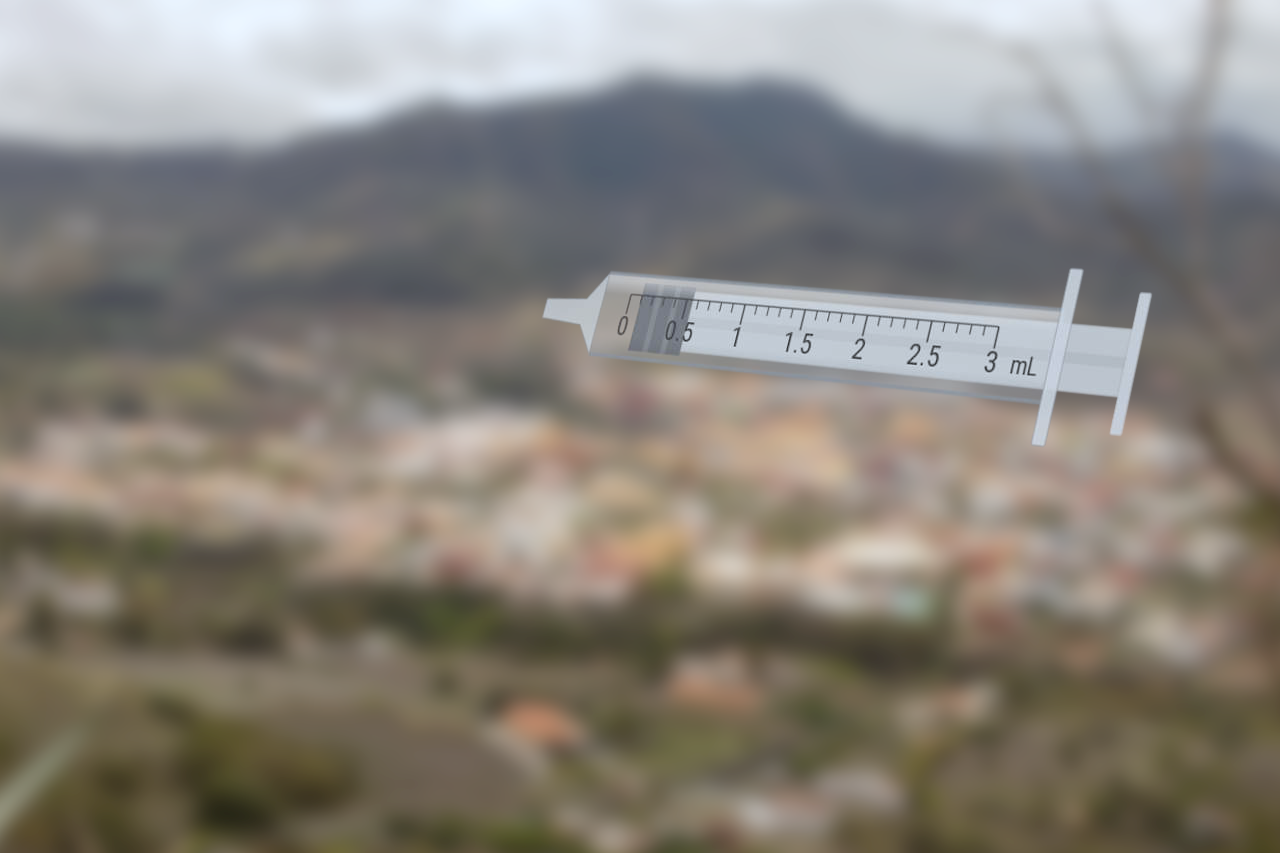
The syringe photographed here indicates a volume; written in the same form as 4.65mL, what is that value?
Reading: 0.1mL
